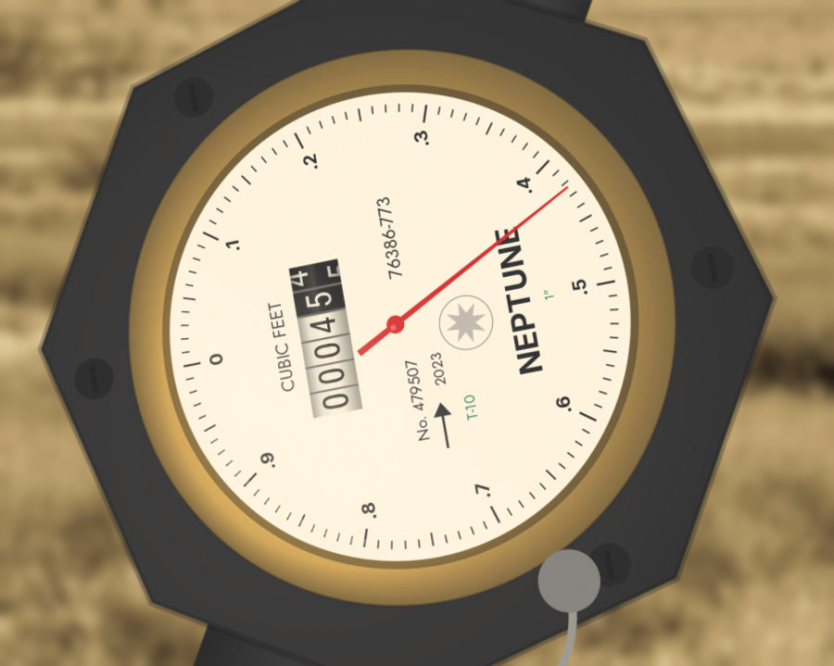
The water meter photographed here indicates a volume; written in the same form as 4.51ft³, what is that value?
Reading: 454.42ft³
